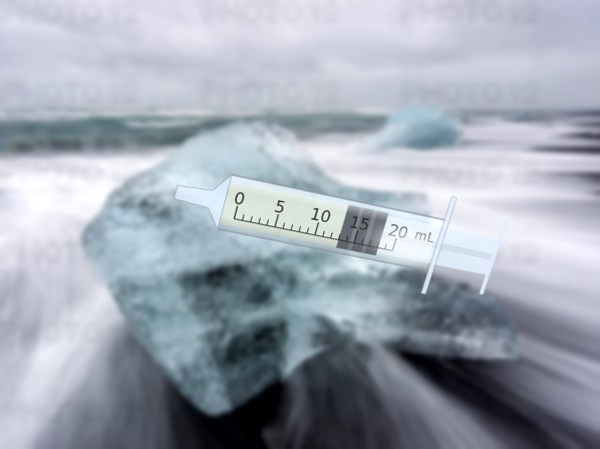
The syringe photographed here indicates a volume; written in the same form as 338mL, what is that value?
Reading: 13mL
